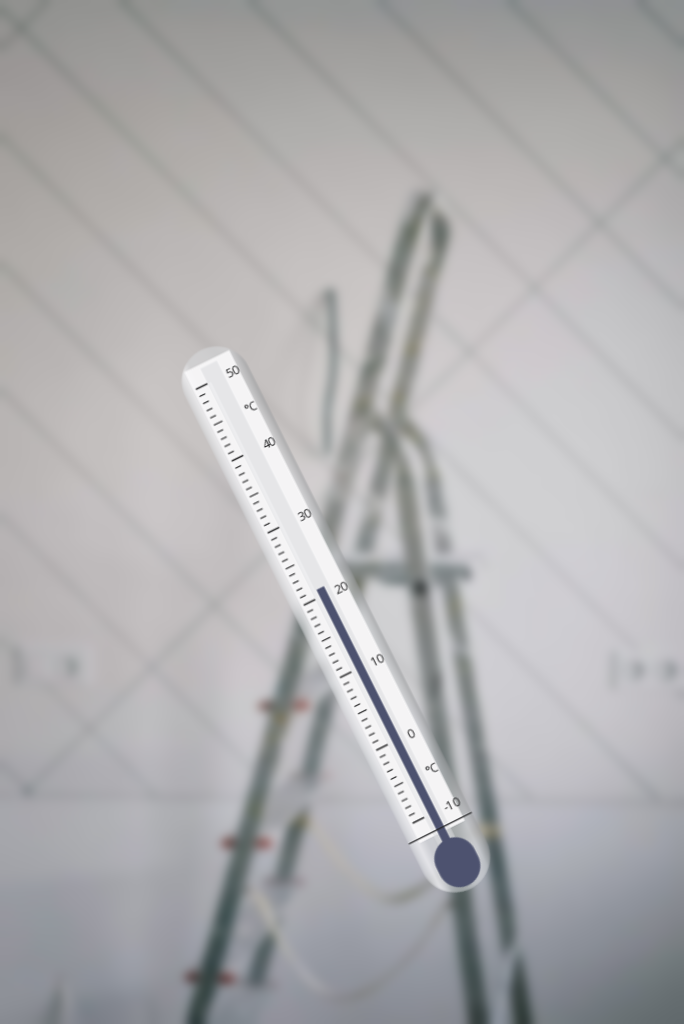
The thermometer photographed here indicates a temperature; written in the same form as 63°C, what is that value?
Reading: 21°C
